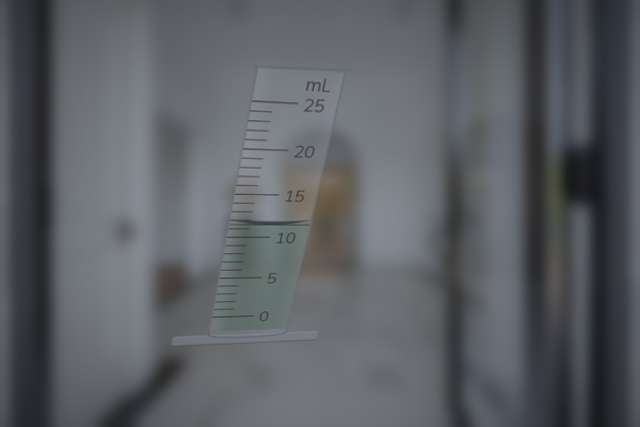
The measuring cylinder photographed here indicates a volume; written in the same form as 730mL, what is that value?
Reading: 11.5mL
